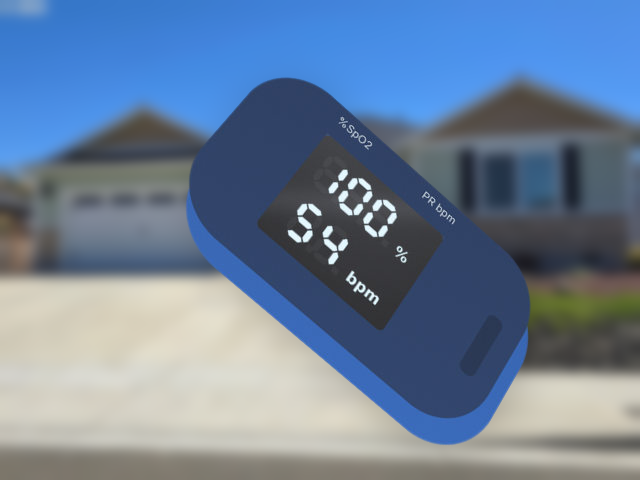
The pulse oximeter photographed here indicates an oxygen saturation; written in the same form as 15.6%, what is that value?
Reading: 100%
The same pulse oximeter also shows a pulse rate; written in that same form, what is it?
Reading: 54bpm
